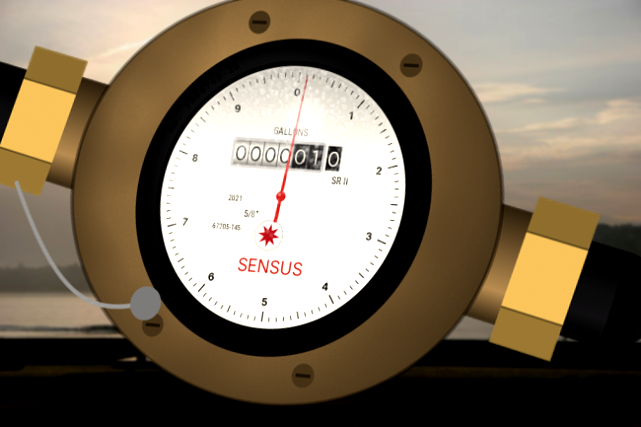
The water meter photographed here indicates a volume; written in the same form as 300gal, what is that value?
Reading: 10.1gal
